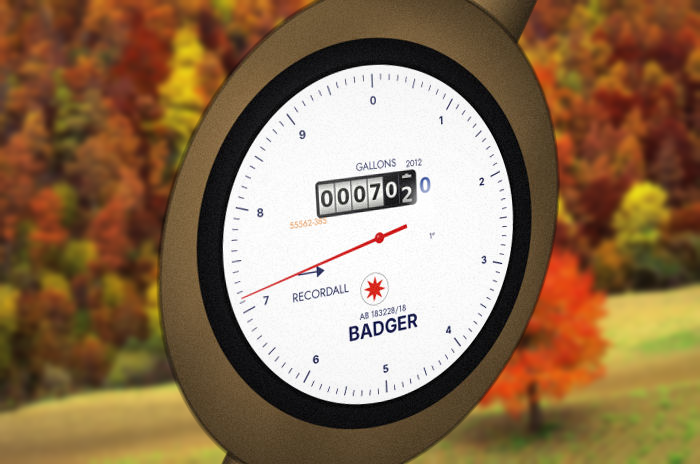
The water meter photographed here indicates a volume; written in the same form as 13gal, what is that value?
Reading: 7017.1gal
